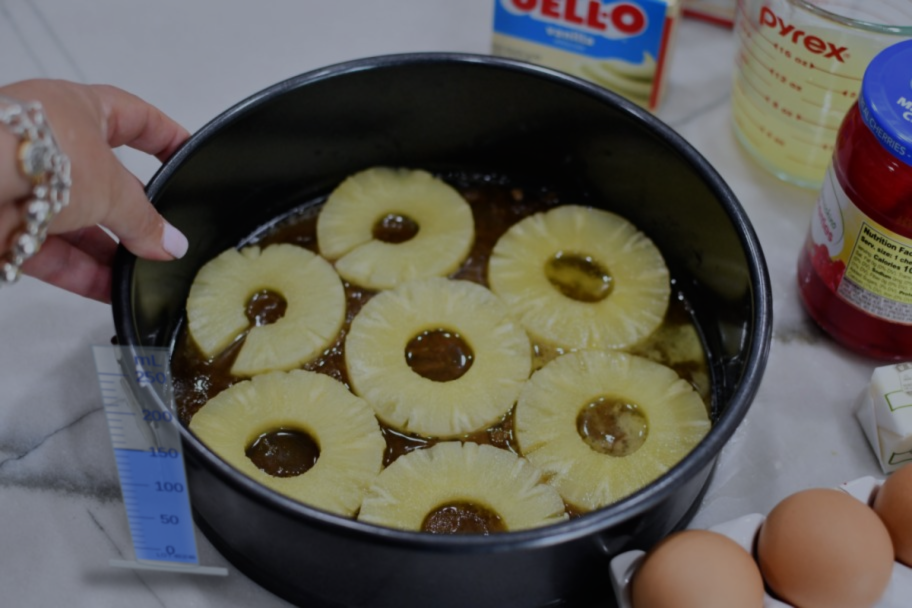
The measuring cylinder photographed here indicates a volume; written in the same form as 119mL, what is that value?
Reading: 150mL
